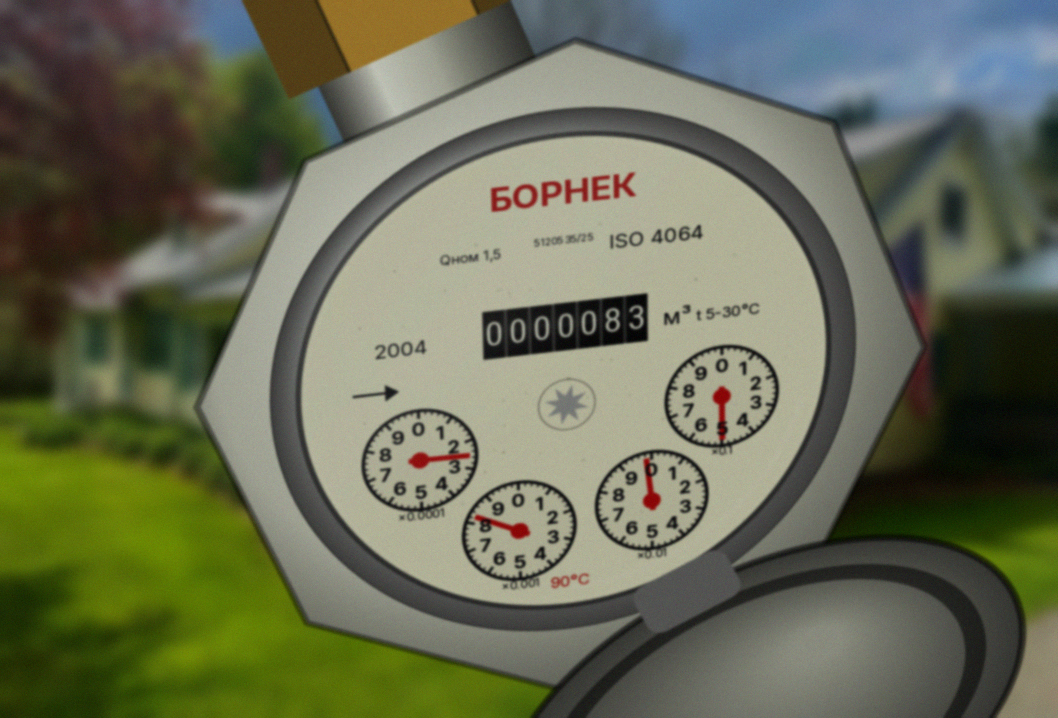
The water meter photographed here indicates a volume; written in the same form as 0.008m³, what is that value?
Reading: 83.4982m³
